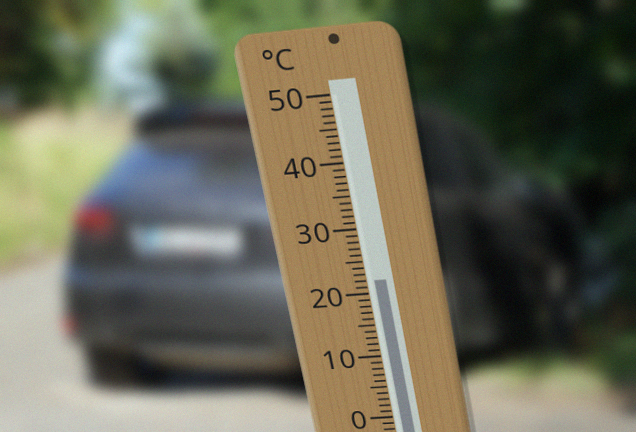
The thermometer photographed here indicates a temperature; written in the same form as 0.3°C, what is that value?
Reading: 22°C
